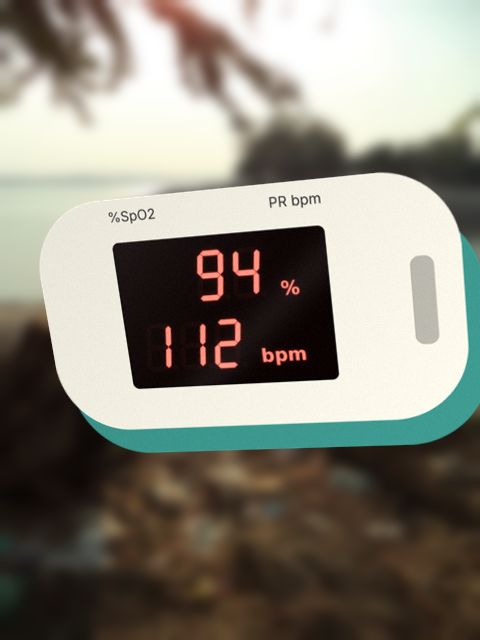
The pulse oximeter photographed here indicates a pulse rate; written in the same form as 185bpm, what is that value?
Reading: 112bpm
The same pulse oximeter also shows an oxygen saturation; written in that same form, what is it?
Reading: 94%
